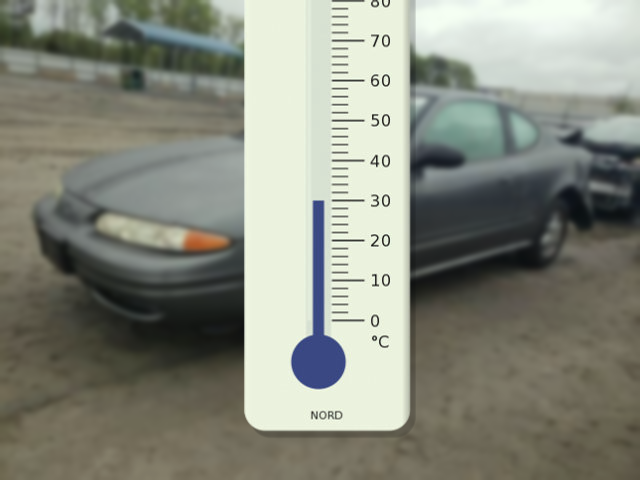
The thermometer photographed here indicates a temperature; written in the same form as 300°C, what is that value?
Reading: 30°C
